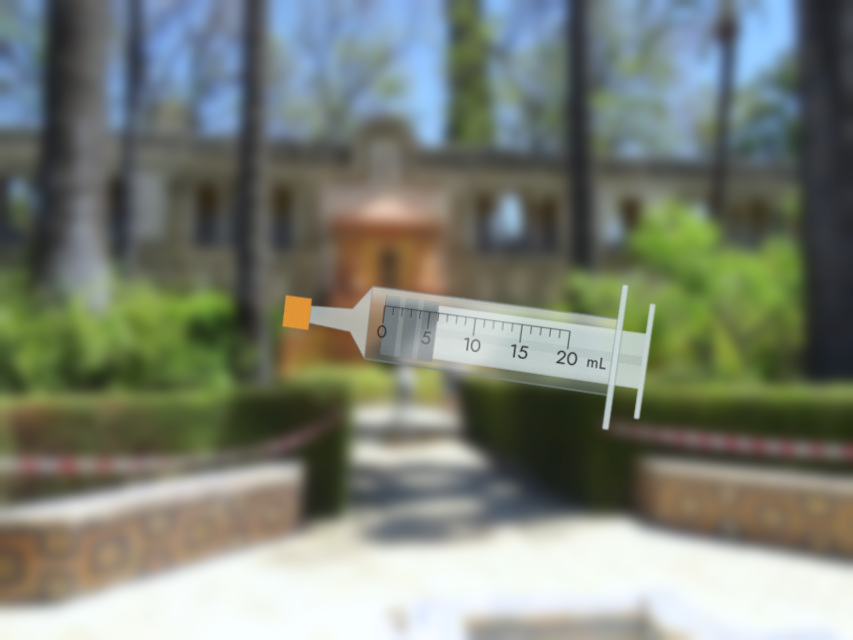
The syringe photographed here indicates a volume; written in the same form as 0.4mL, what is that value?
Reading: 0mL
